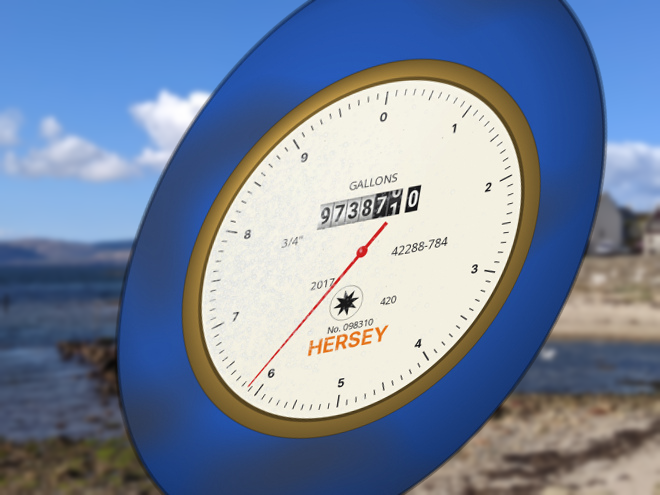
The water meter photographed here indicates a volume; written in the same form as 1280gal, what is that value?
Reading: 9738706.1gal
